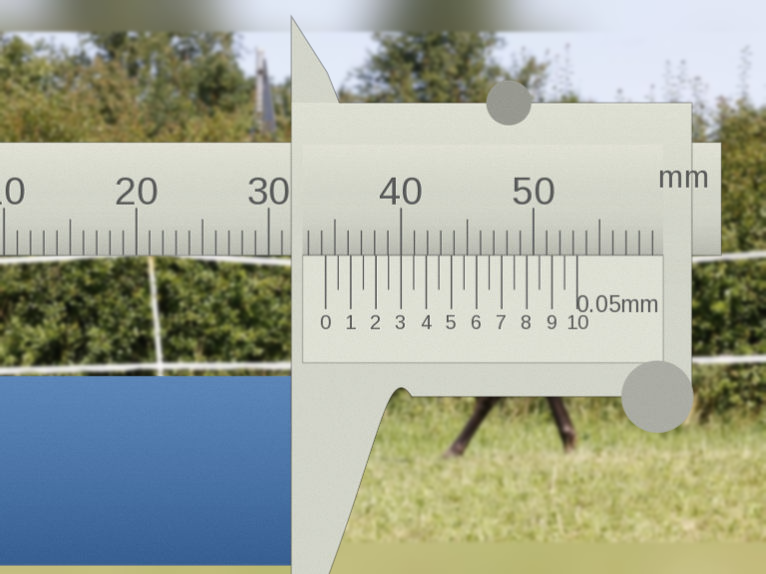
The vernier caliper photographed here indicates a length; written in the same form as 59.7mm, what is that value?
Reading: 34.3mm
